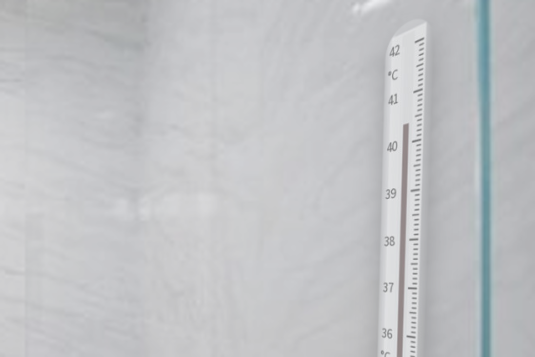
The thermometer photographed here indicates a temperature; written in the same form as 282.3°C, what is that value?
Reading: 40.4°C
